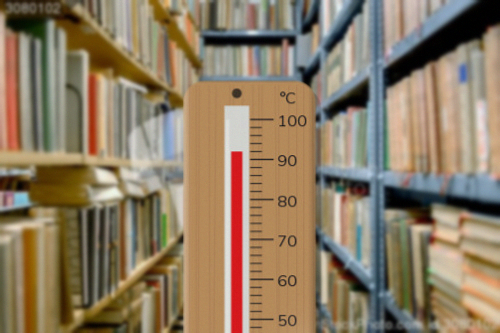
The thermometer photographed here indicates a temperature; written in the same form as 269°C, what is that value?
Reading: 92°C
